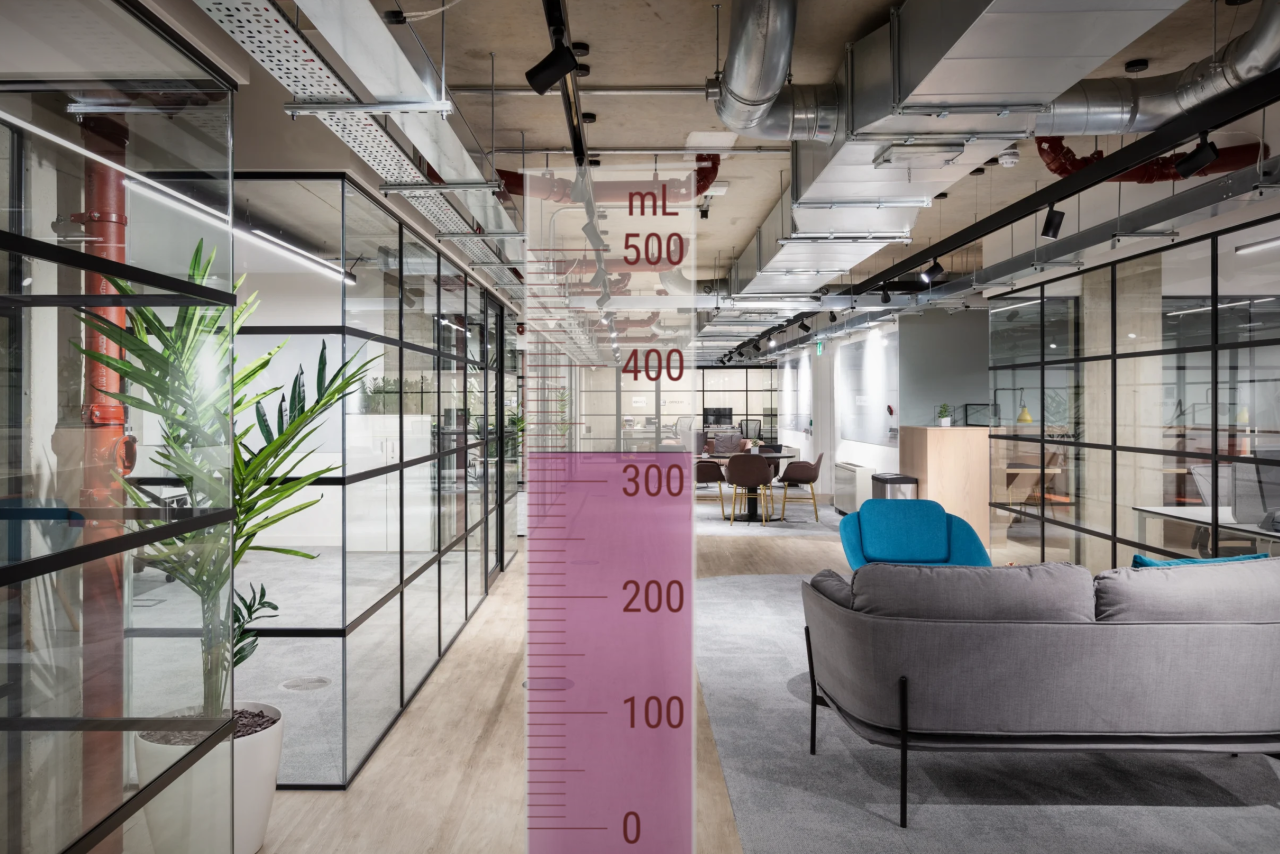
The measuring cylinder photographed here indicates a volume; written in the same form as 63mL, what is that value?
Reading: 325mL
